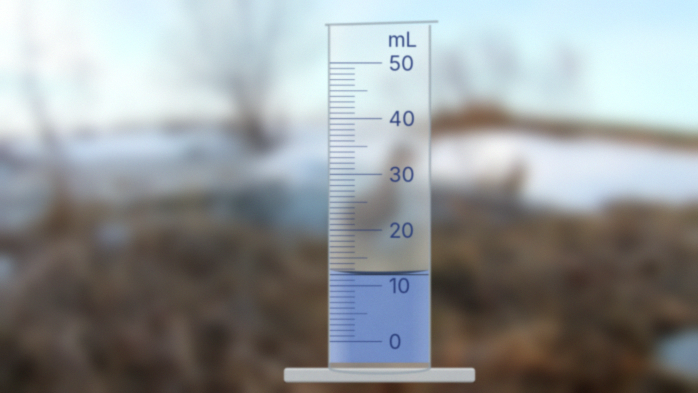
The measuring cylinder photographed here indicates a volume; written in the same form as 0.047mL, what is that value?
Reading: 12mL
